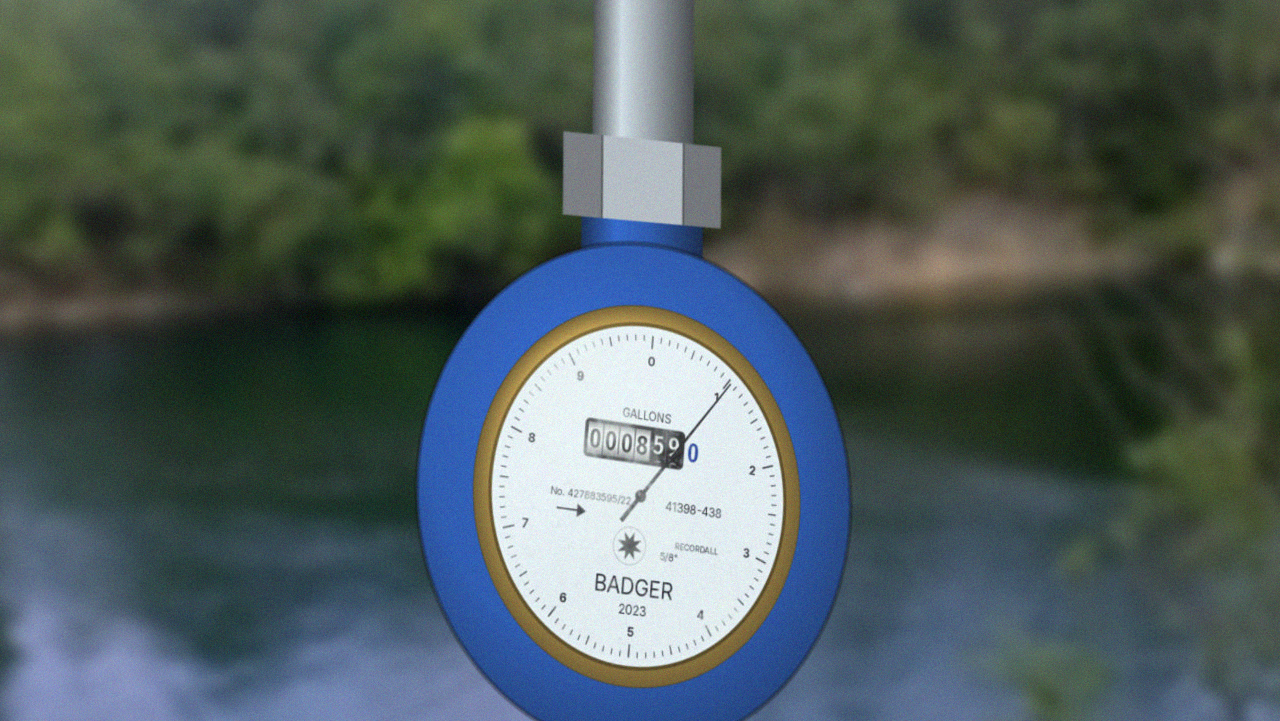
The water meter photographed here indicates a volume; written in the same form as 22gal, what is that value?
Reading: 8591.0gal
